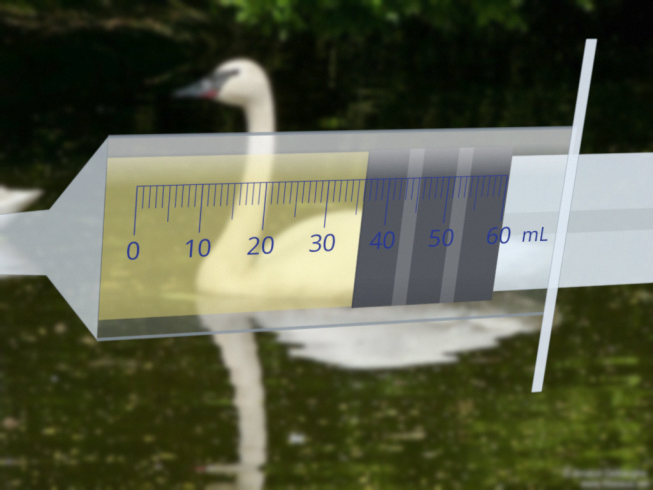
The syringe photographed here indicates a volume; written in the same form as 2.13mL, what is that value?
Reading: 36mL
